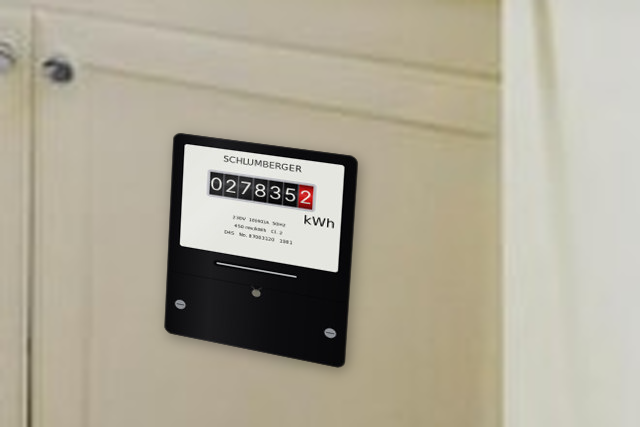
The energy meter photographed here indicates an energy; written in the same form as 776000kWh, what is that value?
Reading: 27835.2kWh
